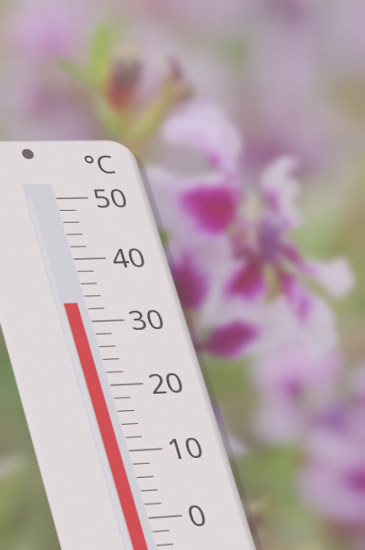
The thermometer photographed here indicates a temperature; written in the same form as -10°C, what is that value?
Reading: 33°C
